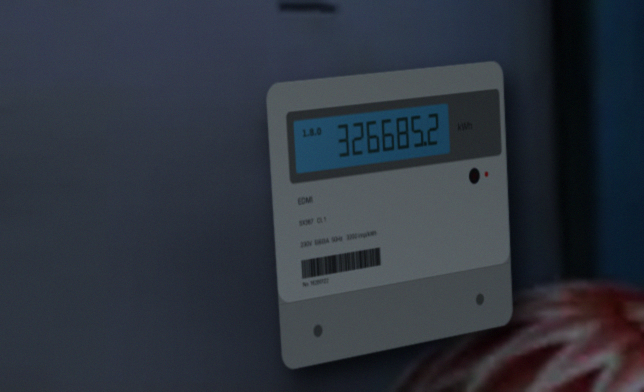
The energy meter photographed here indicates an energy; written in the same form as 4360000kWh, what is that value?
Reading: 326685.2kWh
